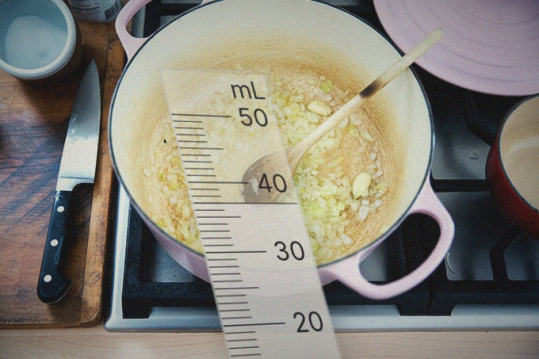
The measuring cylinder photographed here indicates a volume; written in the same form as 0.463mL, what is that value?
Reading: 37mL
